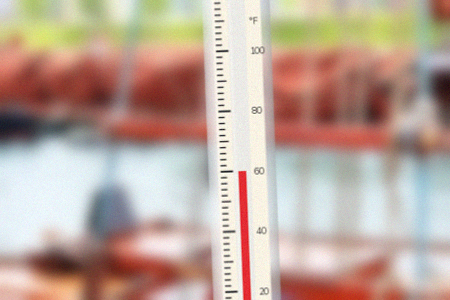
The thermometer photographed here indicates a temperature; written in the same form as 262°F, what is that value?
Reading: 60°F
